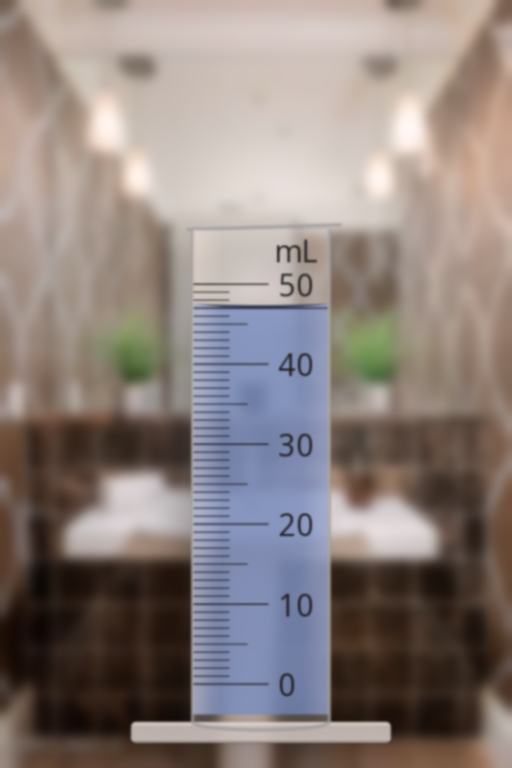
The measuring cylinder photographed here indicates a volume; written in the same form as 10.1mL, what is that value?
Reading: 47mL
